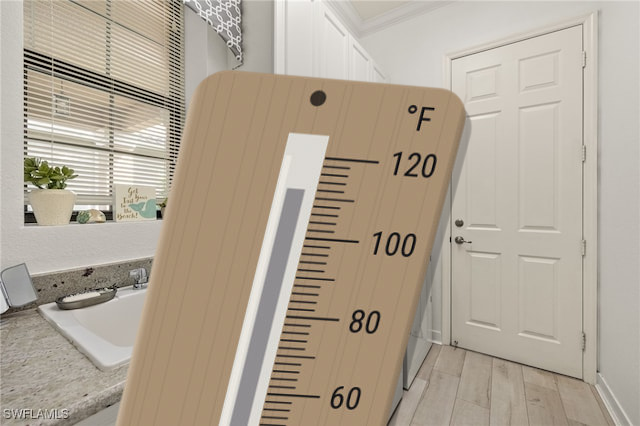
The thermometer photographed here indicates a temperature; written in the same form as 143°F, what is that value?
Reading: 112°F
